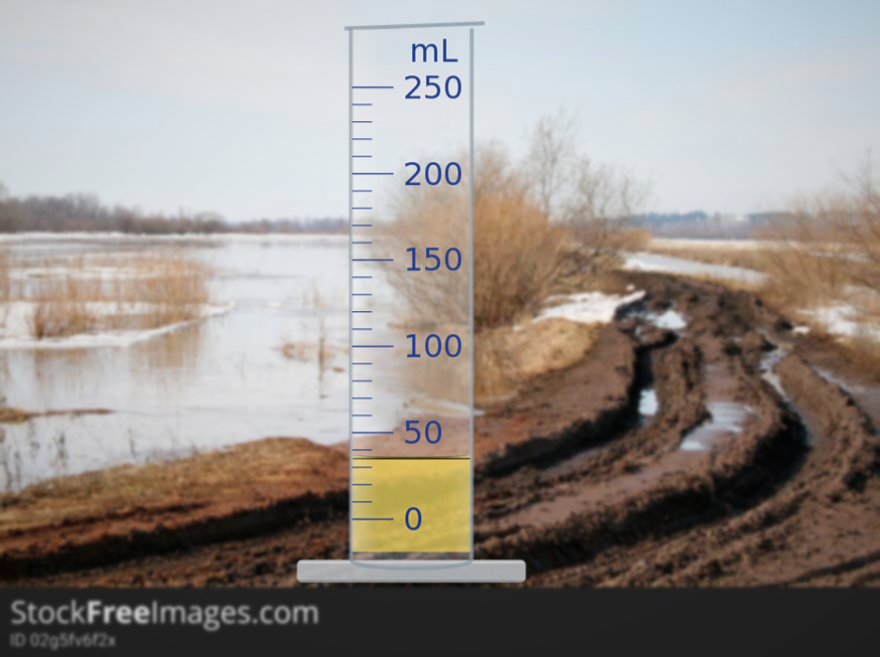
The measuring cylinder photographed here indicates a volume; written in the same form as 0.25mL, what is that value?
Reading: 35mL
